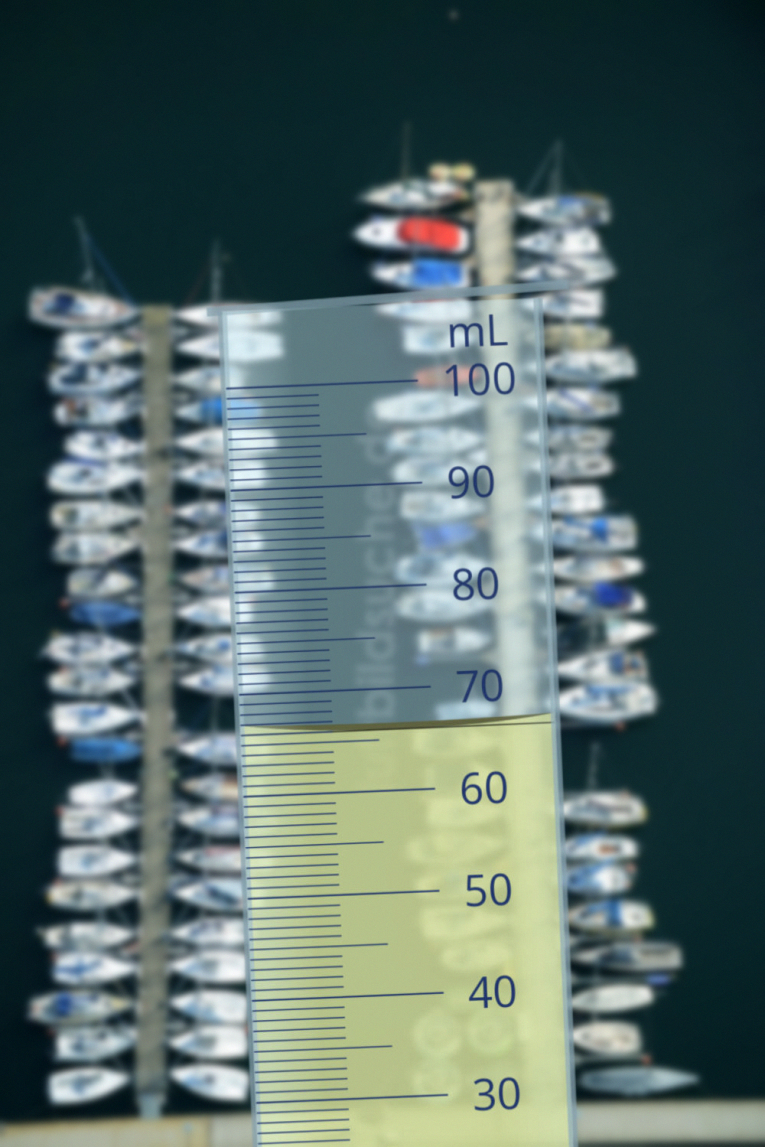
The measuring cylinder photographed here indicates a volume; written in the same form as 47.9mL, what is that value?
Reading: 66mL
